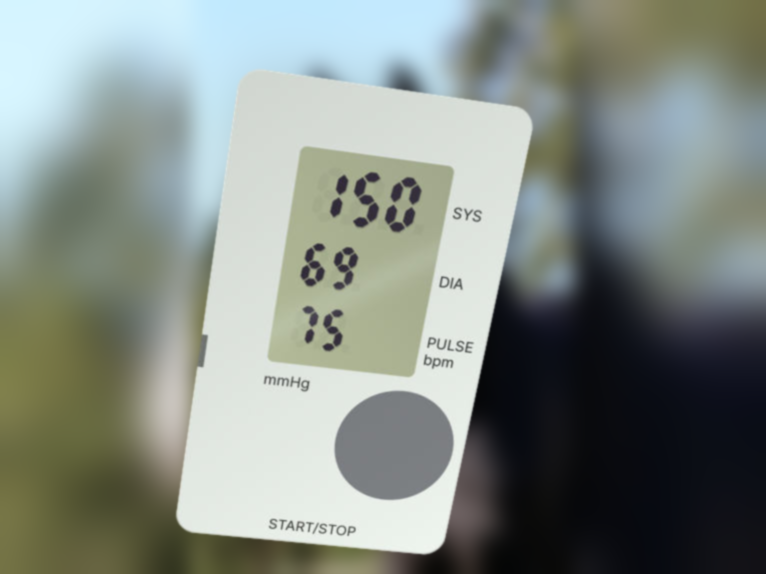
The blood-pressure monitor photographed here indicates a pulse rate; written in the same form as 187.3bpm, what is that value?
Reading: 75bpm
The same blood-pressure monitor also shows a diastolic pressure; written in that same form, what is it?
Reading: 69mmHg
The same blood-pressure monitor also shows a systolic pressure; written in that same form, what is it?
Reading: 150mmHg
